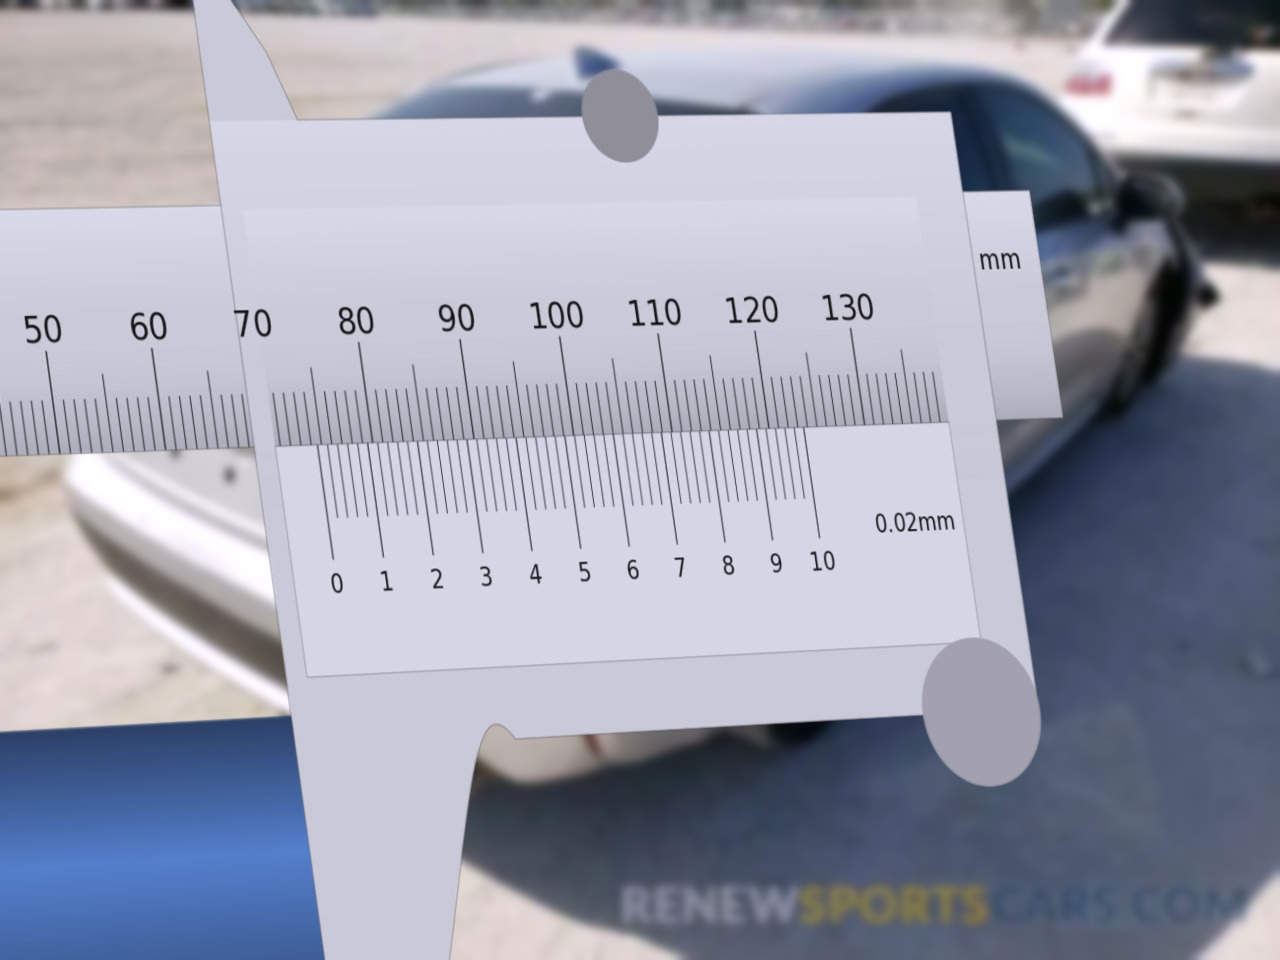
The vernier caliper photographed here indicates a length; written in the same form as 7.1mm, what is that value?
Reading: 74.6mm
